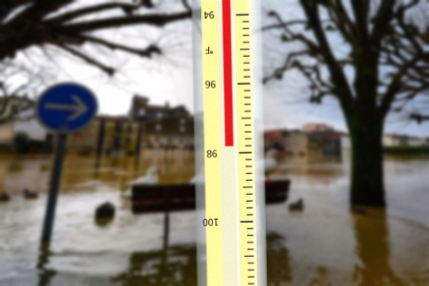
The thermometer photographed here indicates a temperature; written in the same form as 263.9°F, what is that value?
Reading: 97.8°F
